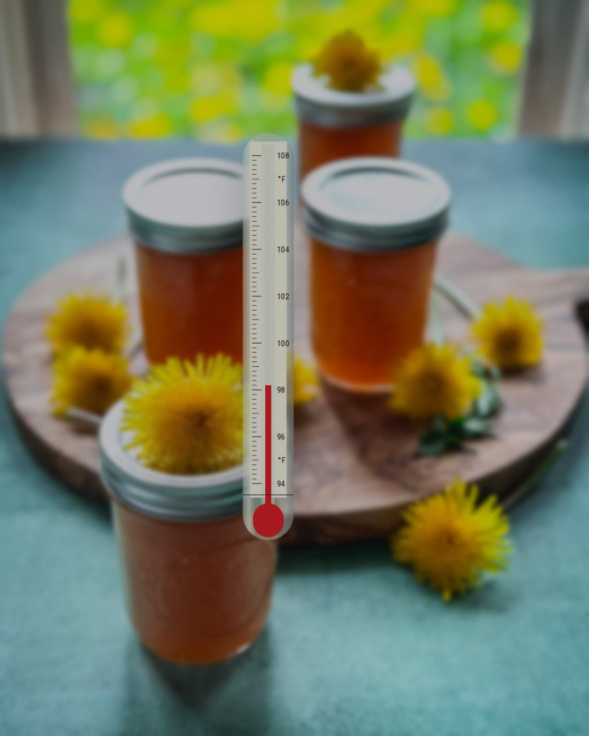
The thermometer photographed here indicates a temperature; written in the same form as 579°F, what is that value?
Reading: 98.2°F
